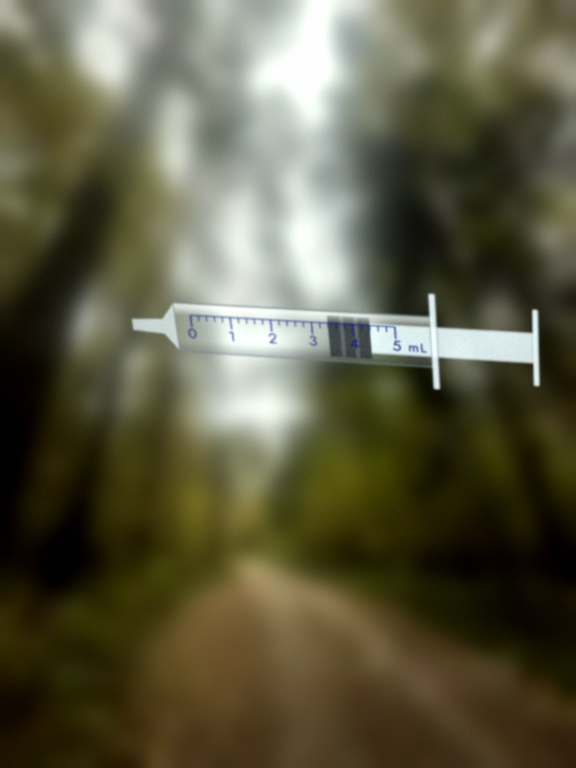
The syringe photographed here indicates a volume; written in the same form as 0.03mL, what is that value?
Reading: 3.4mL
